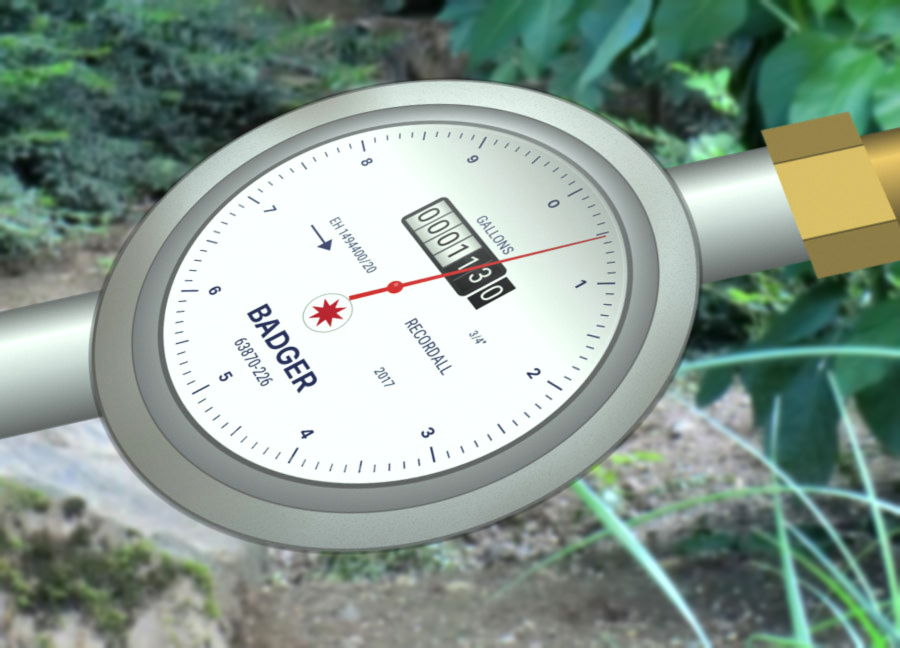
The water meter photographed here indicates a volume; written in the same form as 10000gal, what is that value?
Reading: 1130.5gal
